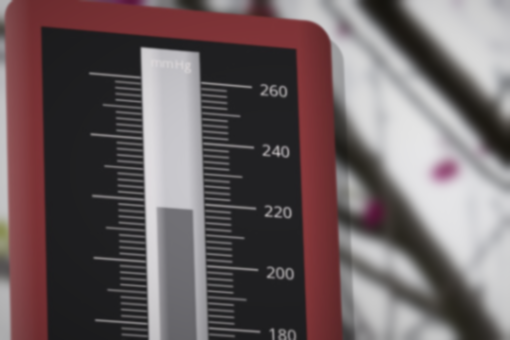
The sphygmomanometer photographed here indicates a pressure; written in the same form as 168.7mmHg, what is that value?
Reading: 218mmHg
